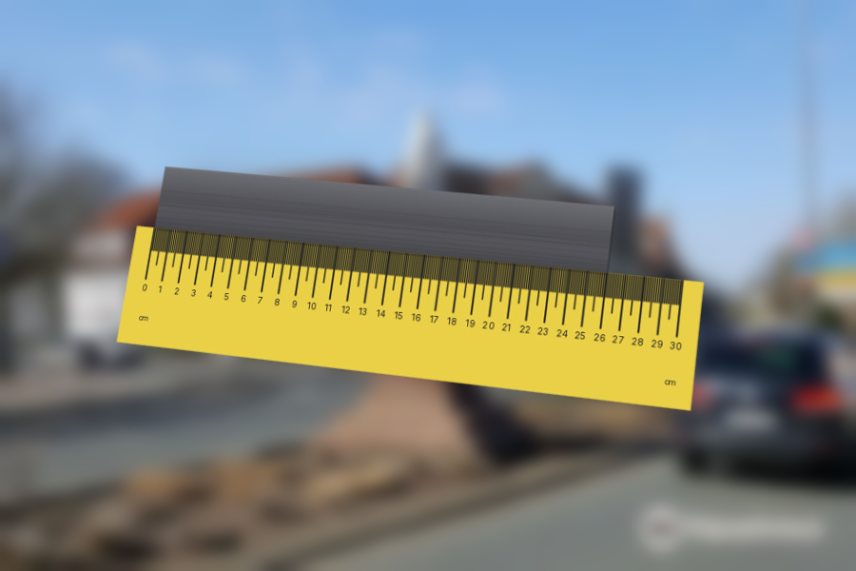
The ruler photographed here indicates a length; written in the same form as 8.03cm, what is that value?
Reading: 26cm
